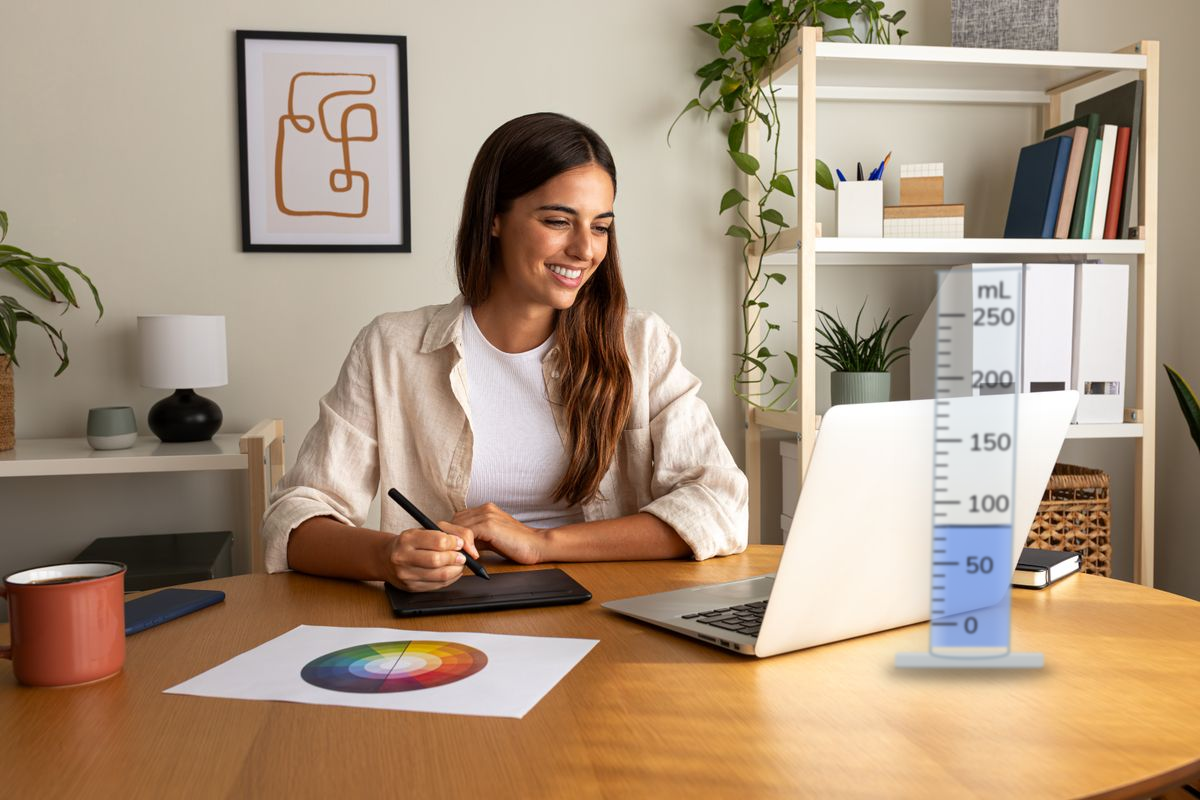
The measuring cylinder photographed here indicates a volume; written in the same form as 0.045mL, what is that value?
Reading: 80mL
